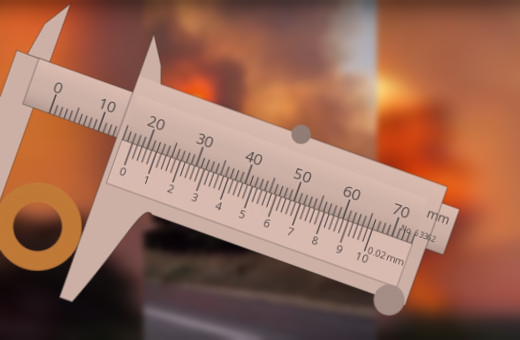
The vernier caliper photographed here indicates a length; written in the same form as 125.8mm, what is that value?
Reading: 17.0mm
